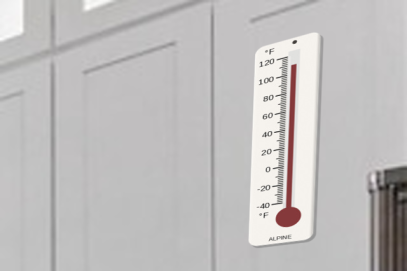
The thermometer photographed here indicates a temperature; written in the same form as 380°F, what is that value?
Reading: 110°F
